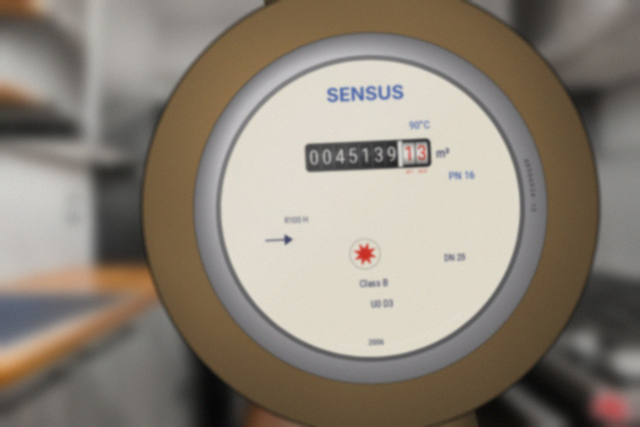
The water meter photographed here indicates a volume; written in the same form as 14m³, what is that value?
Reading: 45139.13m³
